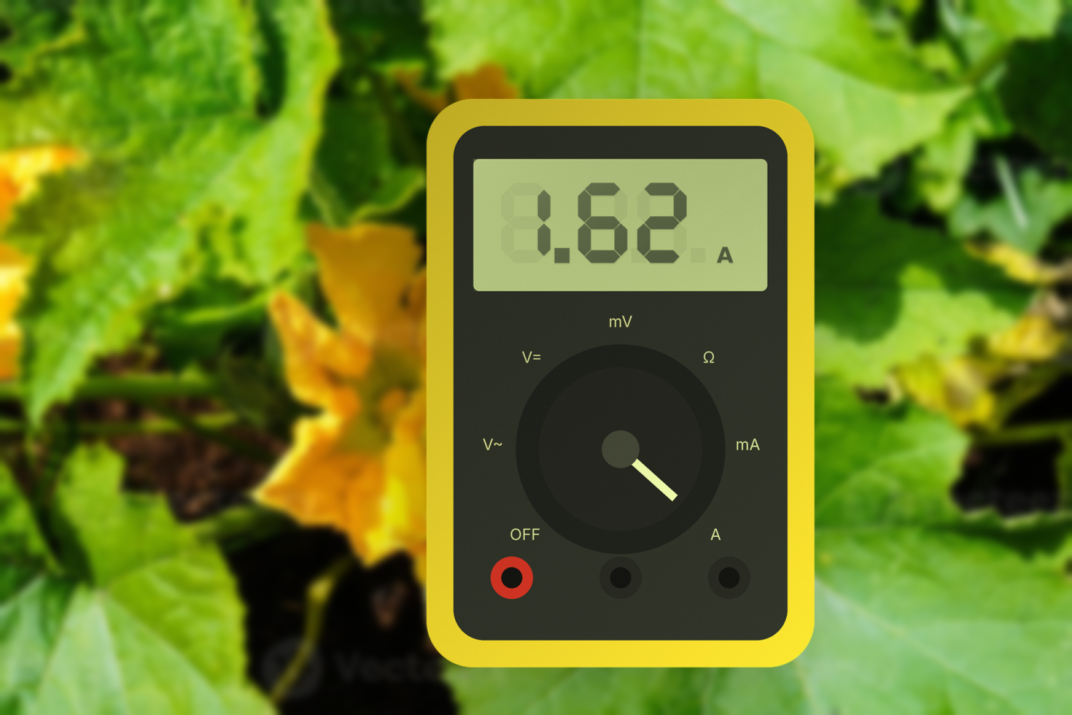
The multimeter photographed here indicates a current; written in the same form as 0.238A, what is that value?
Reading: 1.62A
